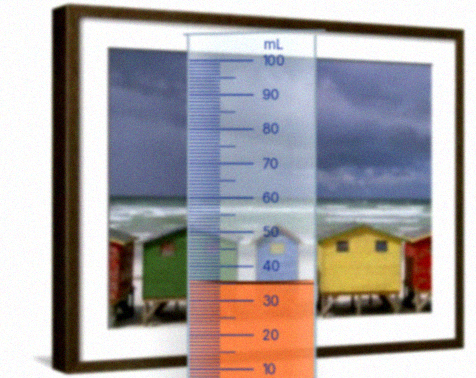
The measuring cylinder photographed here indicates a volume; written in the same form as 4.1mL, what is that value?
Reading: 35mL
